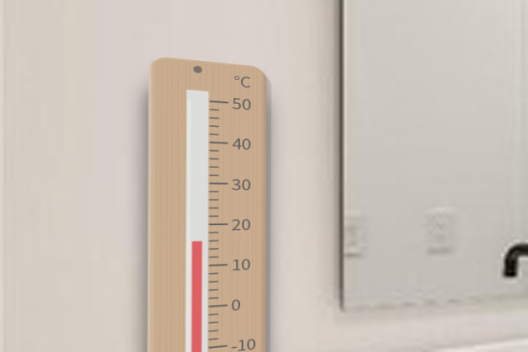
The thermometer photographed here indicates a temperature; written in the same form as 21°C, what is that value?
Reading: 16°C
